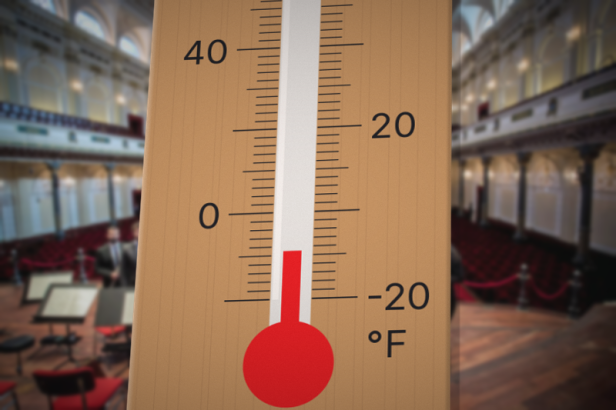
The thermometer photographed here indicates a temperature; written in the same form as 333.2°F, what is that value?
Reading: -9°F
